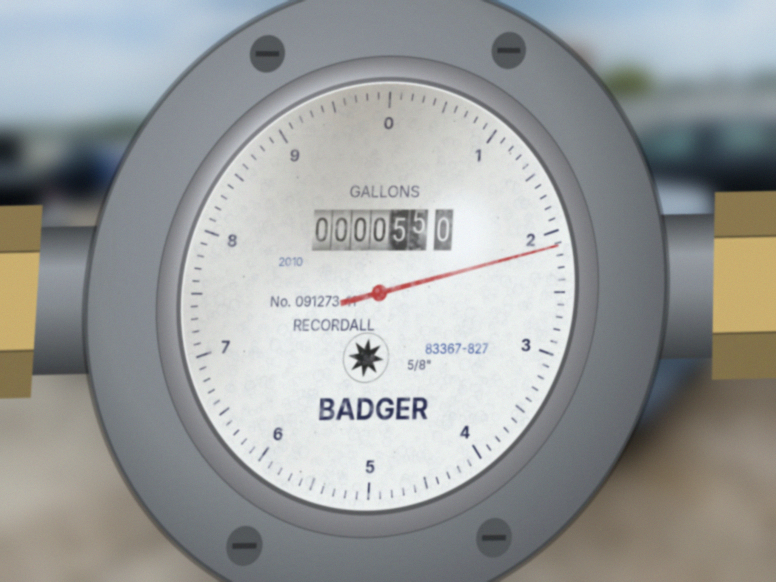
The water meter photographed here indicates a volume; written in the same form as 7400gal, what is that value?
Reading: 552.1gal
